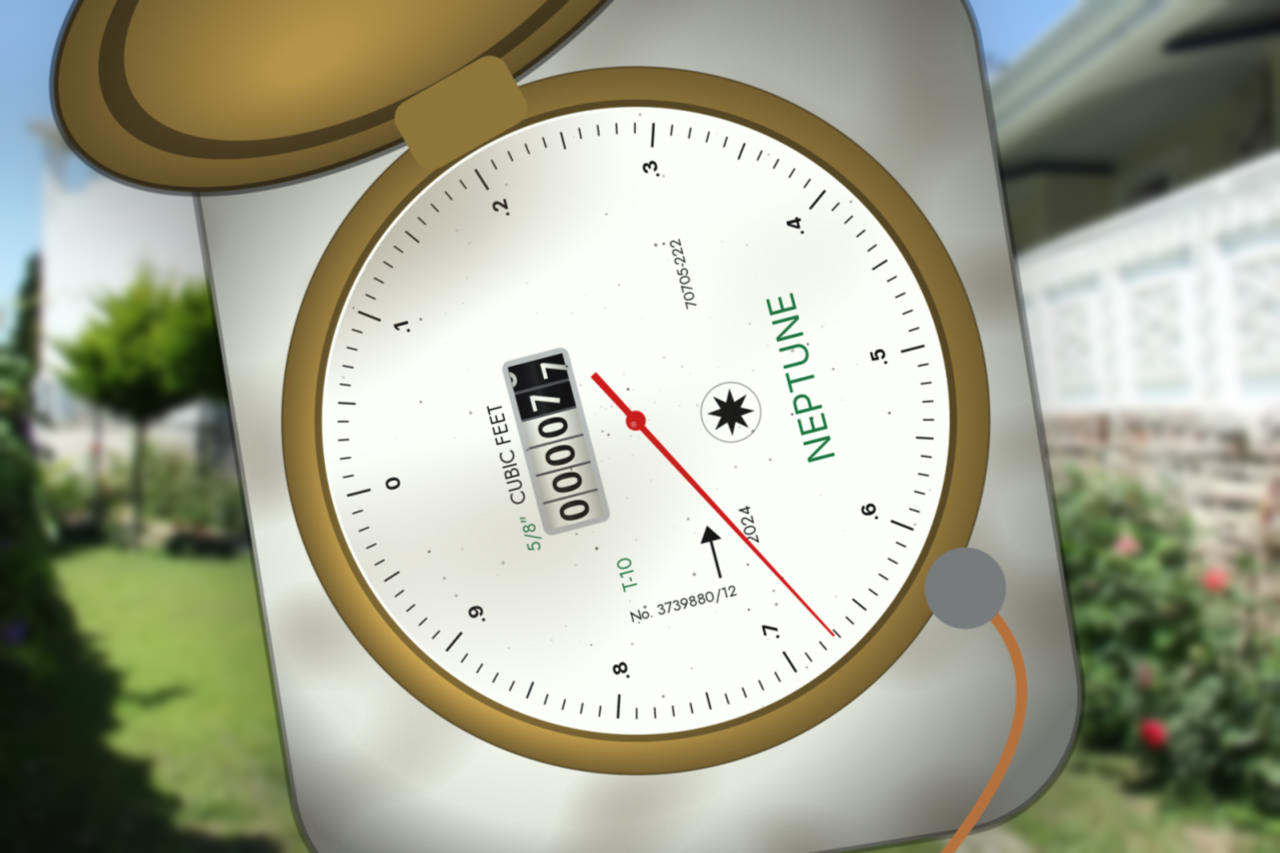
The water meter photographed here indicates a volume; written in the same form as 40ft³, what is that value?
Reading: 76.67ft³
